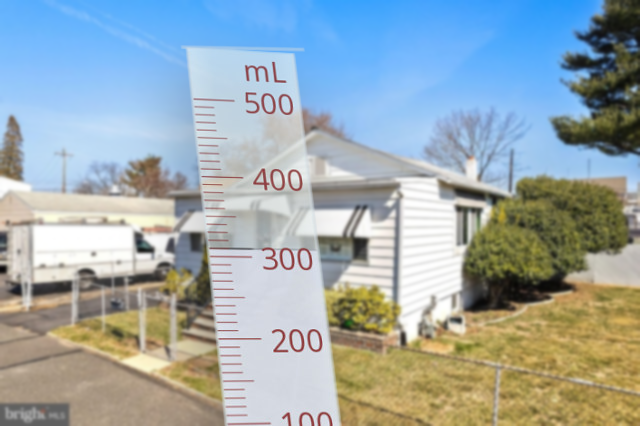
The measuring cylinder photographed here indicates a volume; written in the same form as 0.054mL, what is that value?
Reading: 310mL
